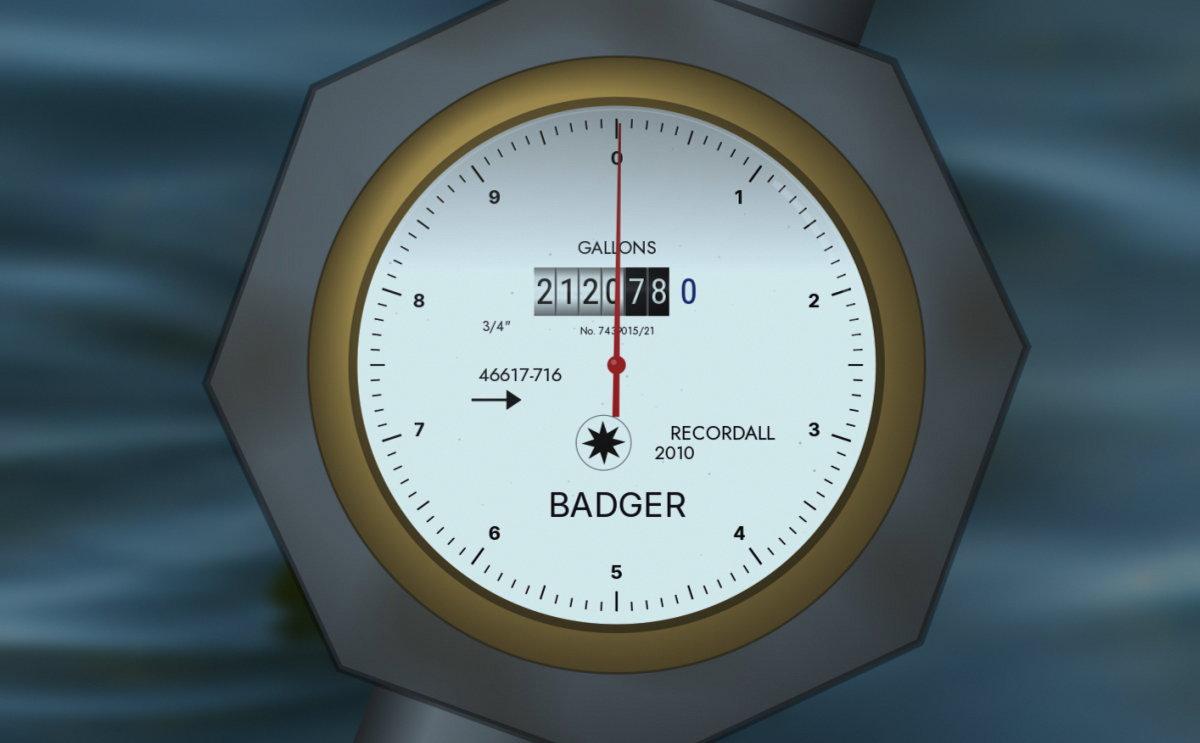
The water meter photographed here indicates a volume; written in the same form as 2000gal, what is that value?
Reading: 2120780.0gal
